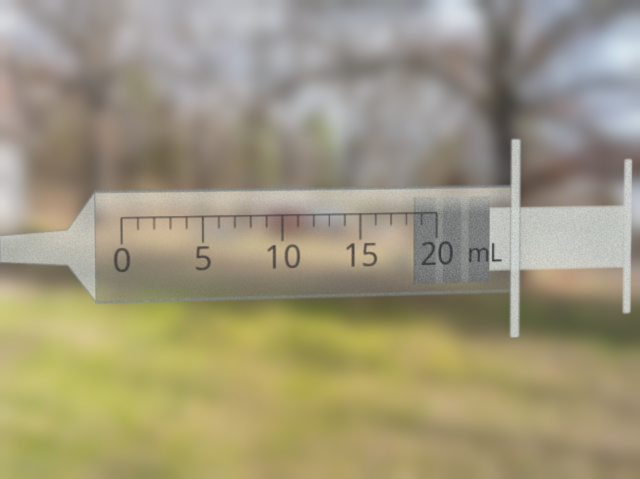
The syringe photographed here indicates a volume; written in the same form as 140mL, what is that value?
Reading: 18.5mL
